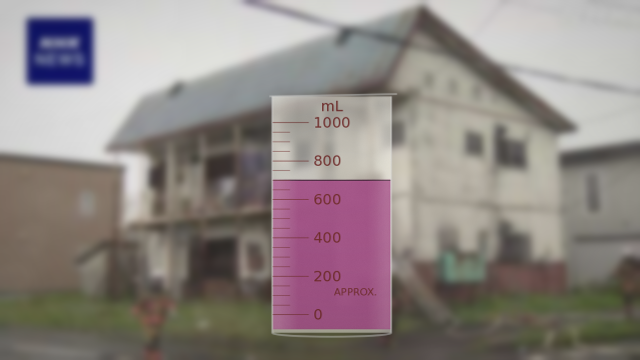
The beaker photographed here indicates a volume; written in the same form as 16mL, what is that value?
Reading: 700mL
